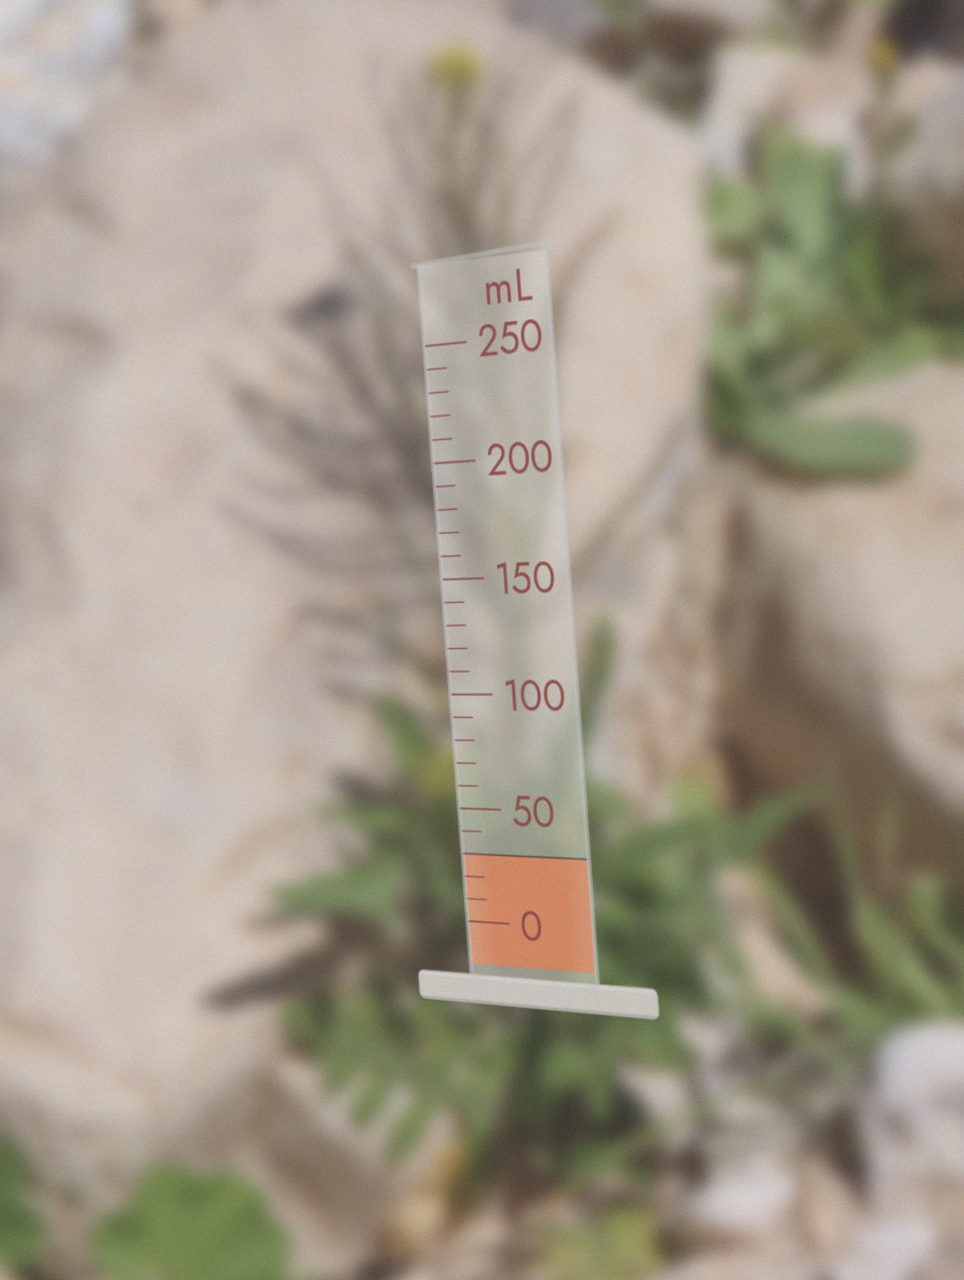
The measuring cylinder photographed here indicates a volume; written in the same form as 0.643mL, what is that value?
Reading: 30mL
